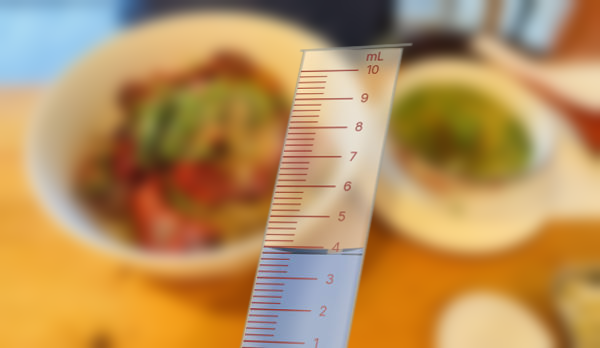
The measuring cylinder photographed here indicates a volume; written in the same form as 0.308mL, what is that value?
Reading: 3.8mL
